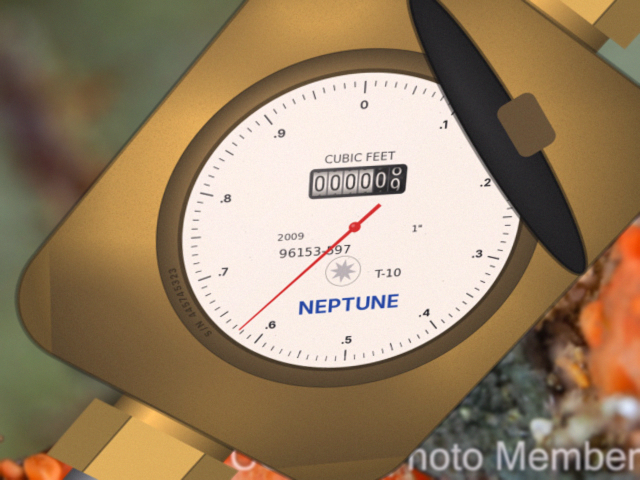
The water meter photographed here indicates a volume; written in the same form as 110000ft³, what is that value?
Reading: 8.62ft³
